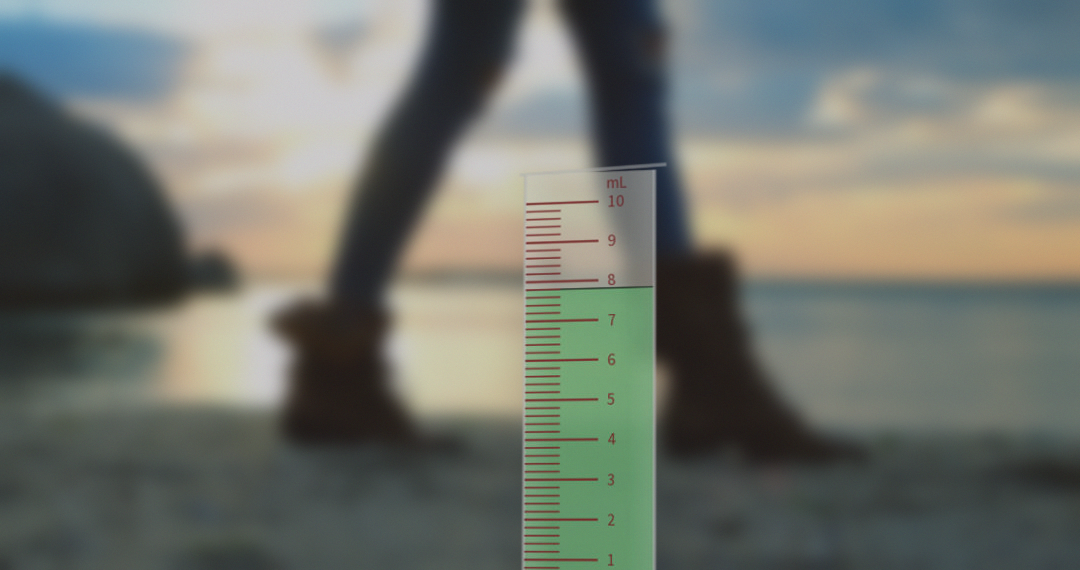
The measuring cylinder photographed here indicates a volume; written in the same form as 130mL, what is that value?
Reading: 7.8mL
